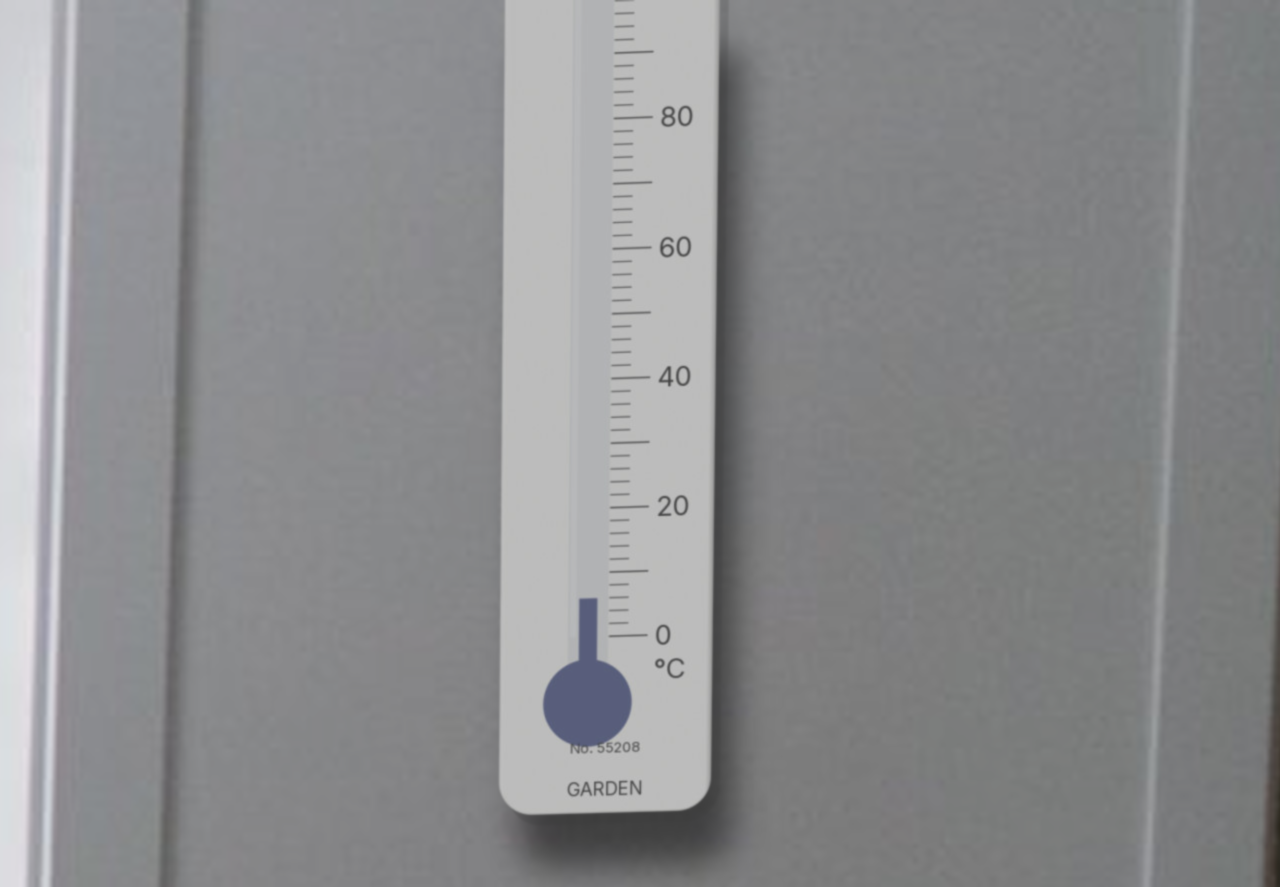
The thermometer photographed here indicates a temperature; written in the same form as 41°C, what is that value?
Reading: 6°C
